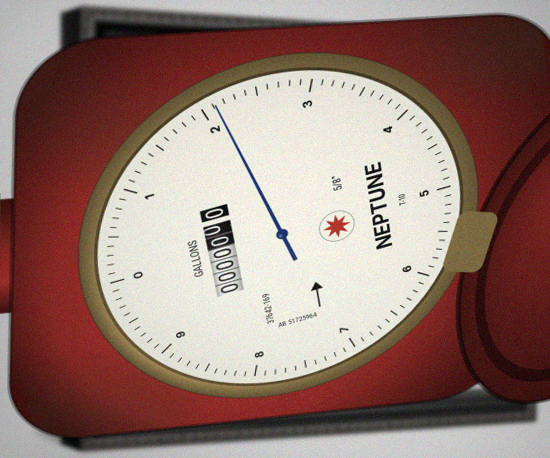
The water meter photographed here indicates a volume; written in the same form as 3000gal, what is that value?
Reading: 2.1gal
